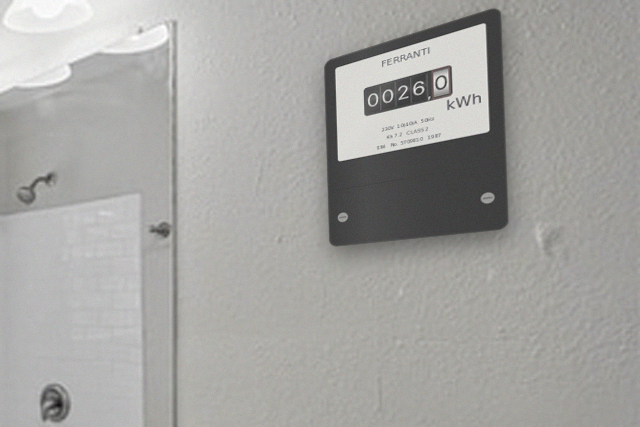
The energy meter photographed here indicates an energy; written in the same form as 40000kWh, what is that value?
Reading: 26.0kWh
